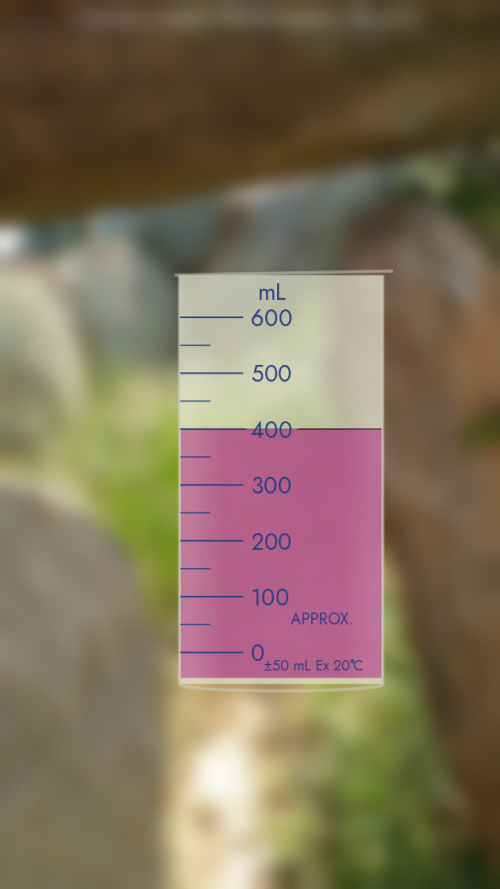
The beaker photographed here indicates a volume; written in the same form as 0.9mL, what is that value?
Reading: 400mL
